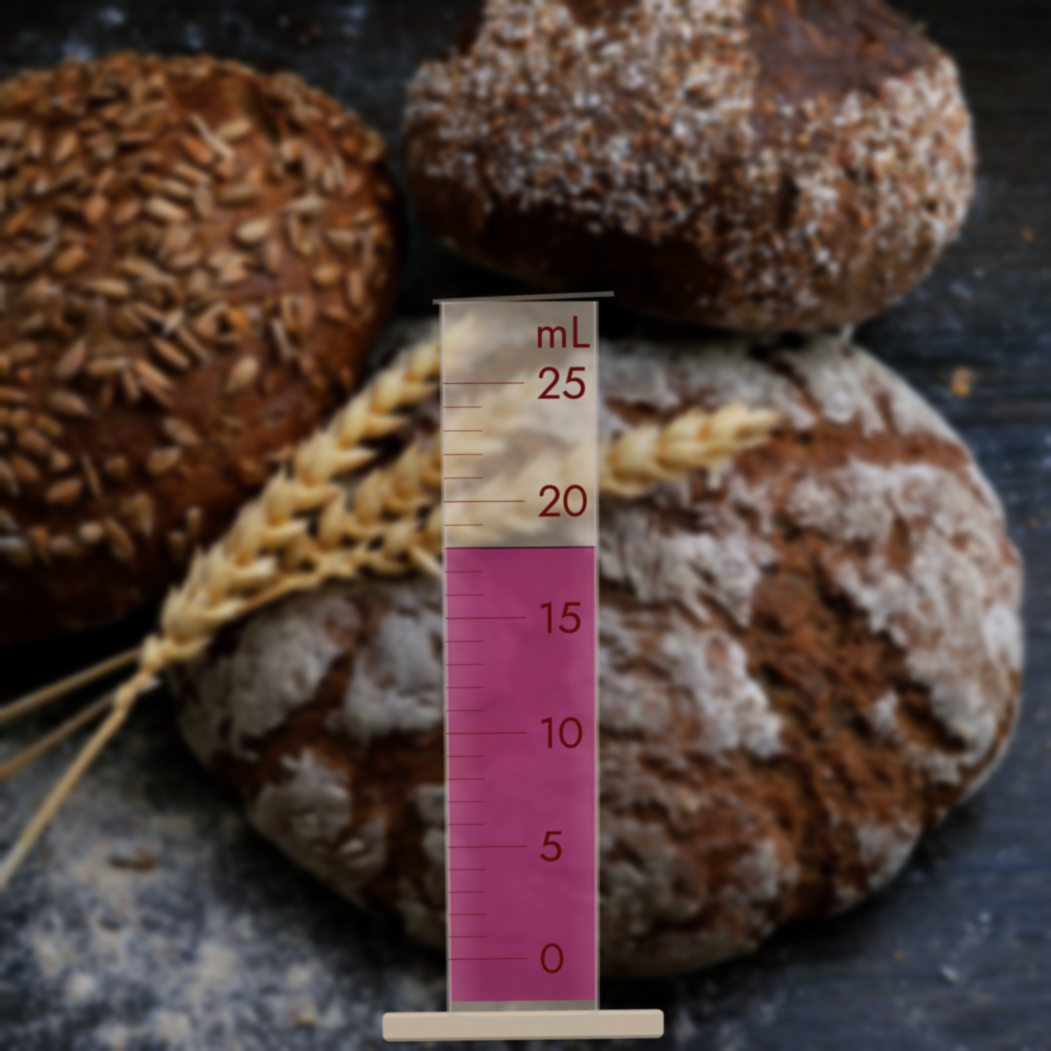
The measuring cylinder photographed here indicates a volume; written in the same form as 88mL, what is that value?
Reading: 18mL
